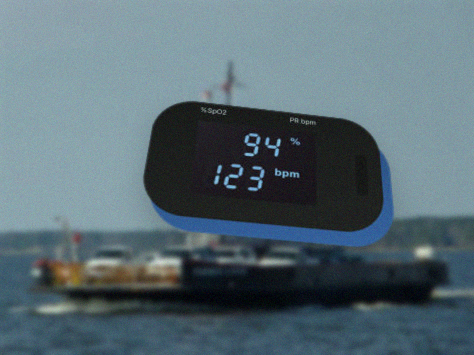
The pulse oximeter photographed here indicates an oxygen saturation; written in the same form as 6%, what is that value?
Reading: 94%
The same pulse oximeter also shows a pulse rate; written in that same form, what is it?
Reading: 123bpm
